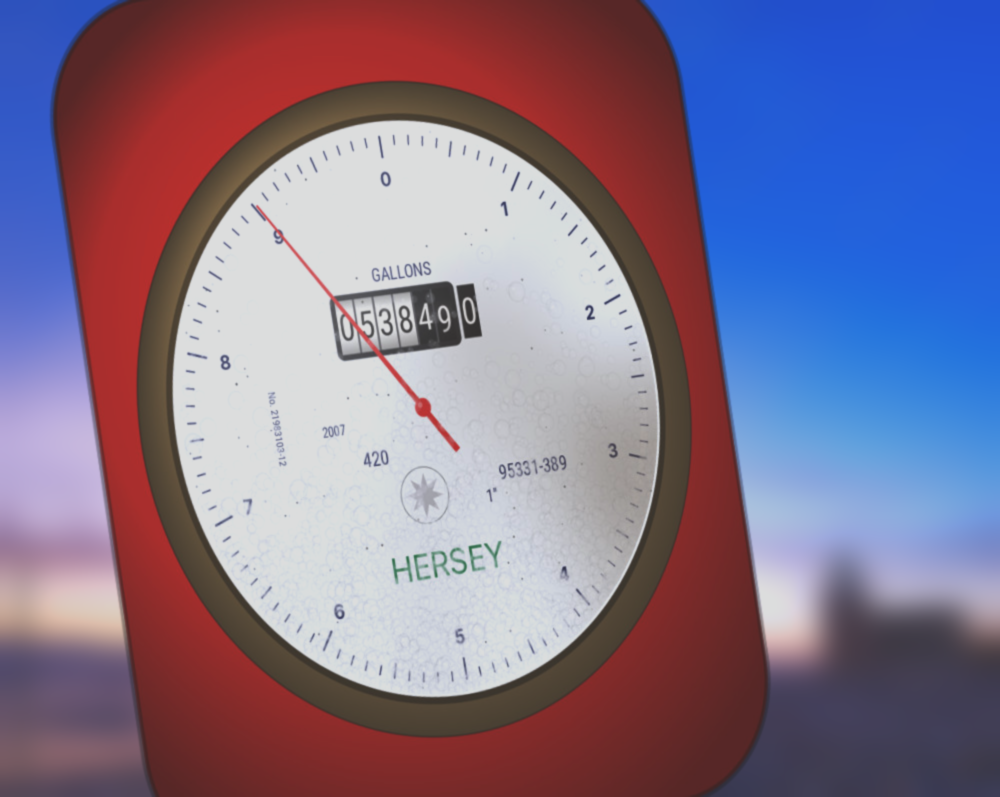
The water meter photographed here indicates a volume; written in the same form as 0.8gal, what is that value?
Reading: 538489.0gal
